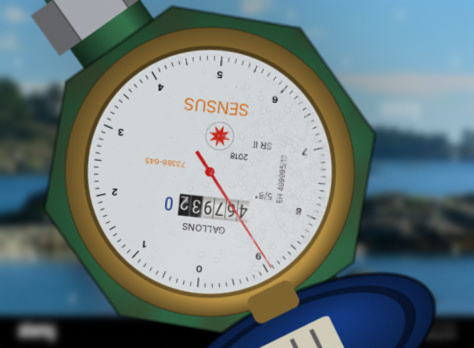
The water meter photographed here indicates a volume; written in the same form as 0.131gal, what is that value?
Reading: 4679318.9gal
